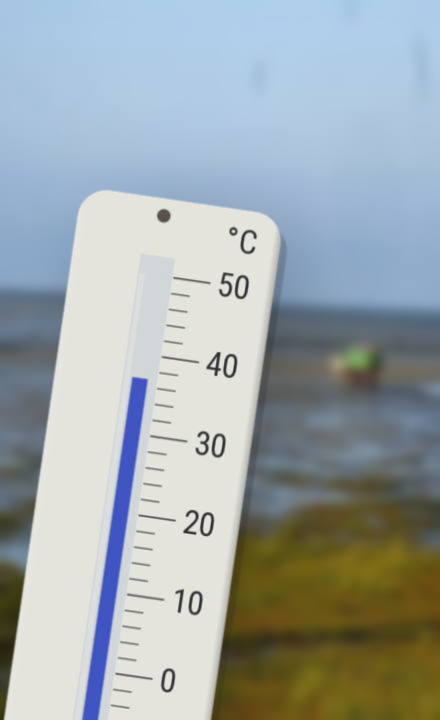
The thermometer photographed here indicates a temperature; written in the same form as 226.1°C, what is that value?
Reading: 37°C
